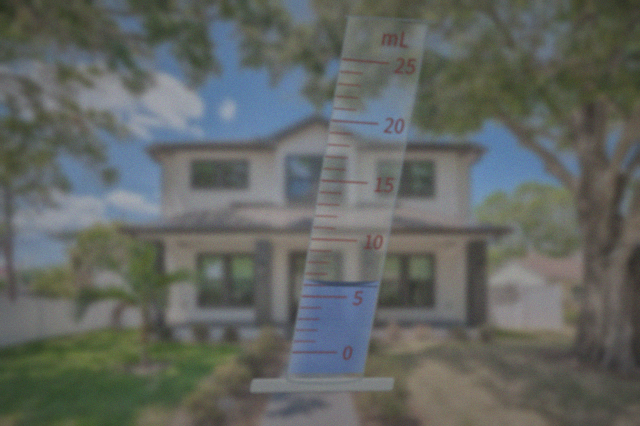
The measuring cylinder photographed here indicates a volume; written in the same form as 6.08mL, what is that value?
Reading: 6mL
